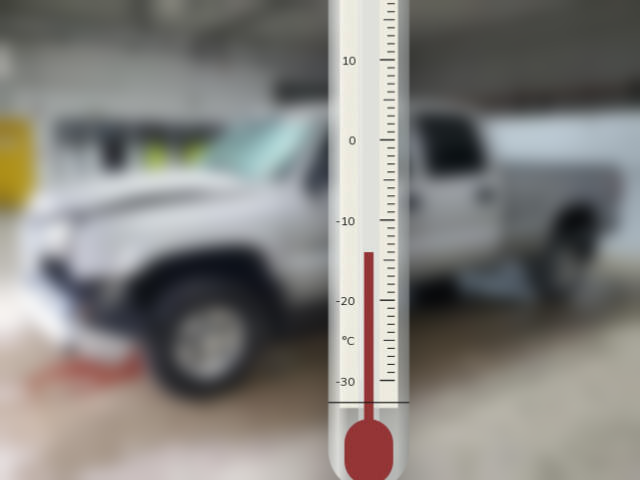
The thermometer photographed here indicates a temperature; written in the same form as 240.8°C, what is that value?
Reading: -14°C
